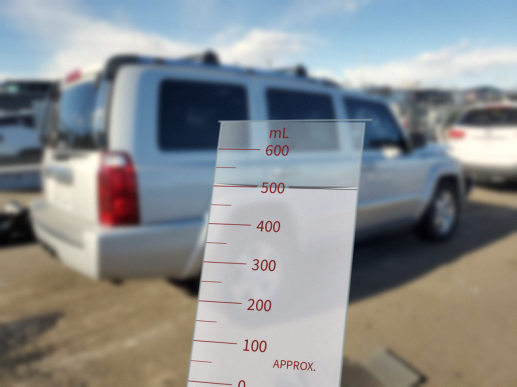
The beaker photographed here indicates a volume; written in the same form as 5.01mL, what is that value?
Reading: 500mL
